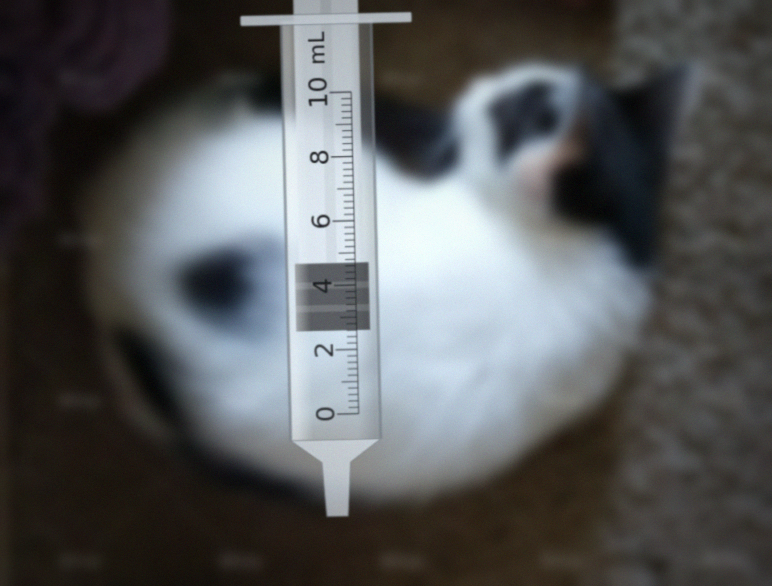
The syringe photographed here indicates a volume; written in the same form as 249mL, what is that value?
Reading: 2.6mL
